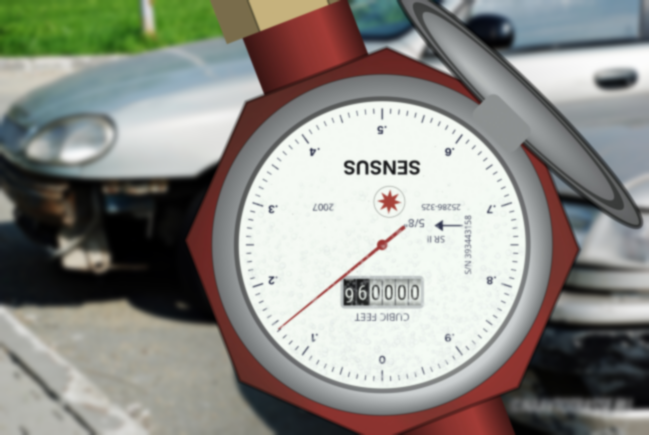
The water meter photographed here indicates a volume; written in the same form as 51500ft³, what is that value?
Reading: 96.14ft³
